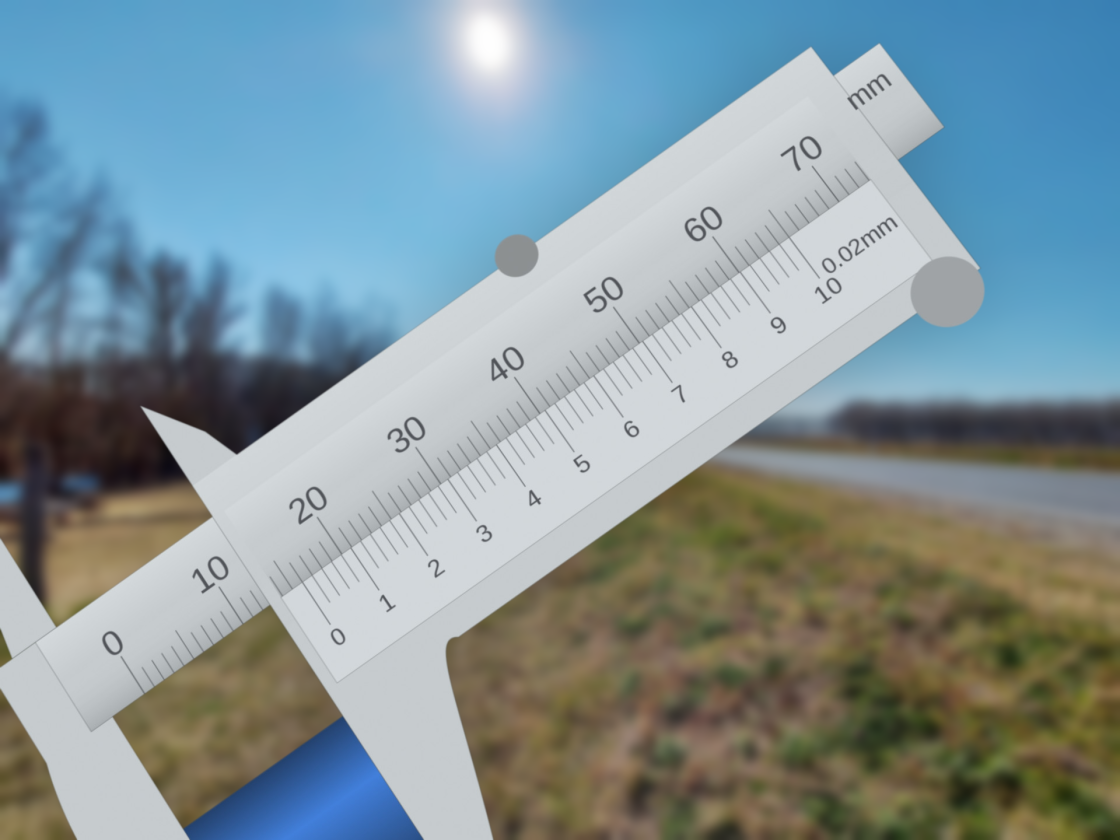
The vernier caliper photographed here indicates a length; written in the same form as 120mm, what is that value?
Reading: 16.0mm
